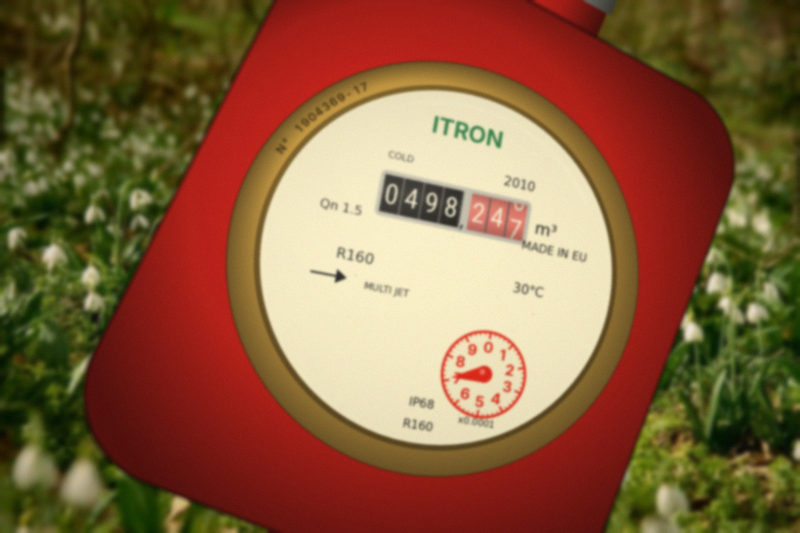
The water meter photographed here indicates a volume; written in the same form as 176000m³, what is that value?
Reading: 498.2467m³
